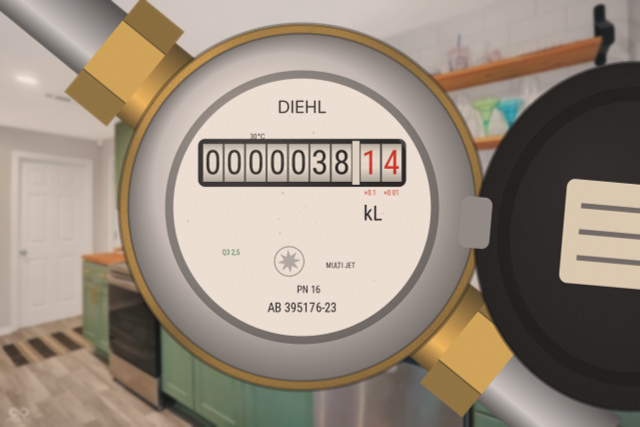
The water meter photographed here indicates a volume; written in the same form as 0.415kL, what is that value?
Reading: 38.14kL
